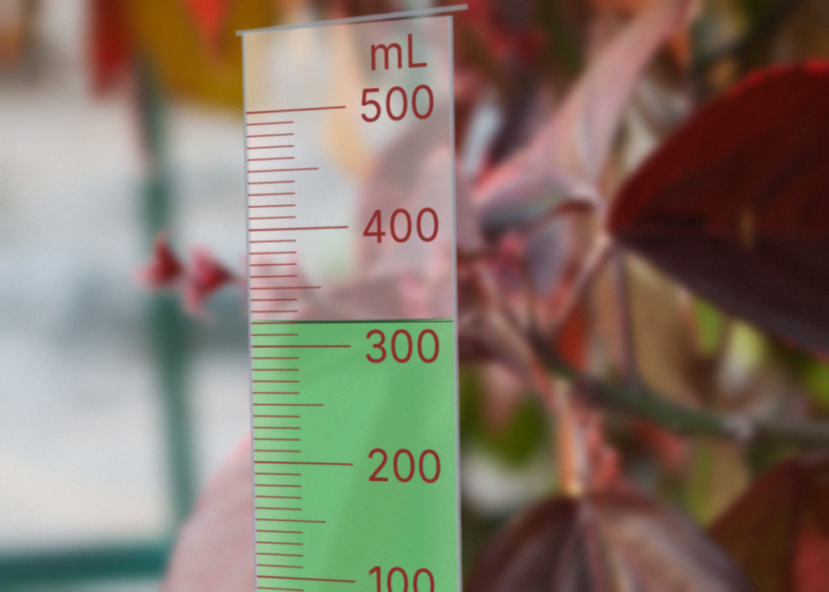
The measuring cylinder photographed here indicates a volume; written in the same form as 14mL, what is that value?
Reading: 320mL
